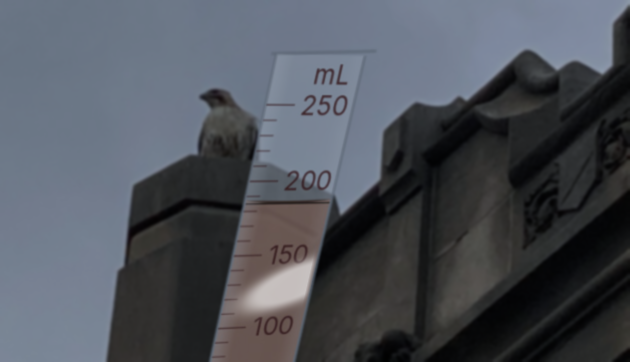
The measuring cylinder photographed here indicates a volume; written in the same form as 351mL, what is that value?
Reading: 185mL
